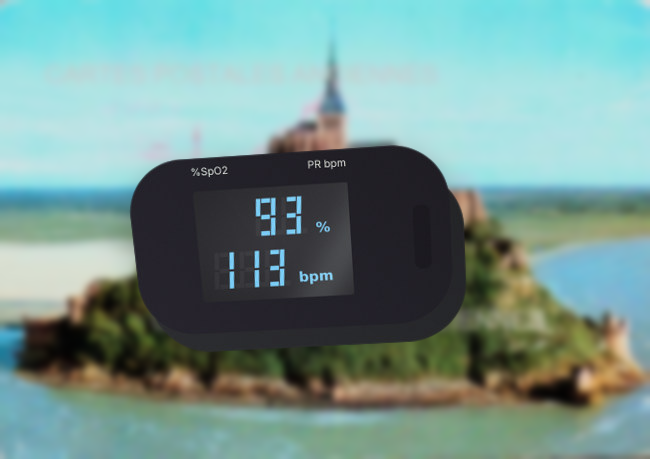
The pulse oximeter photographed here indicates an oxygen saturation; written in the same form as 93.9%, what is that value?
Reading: 93%
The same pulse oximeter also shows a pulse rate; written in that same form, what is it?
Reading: 113bpm
